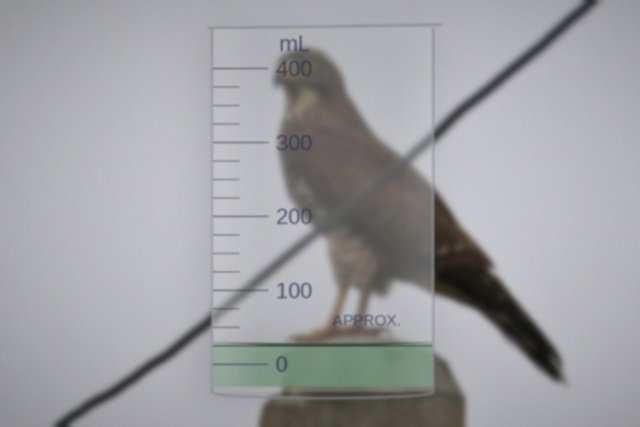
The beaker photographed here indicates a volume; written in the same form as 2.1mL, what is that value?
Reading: 25mL
